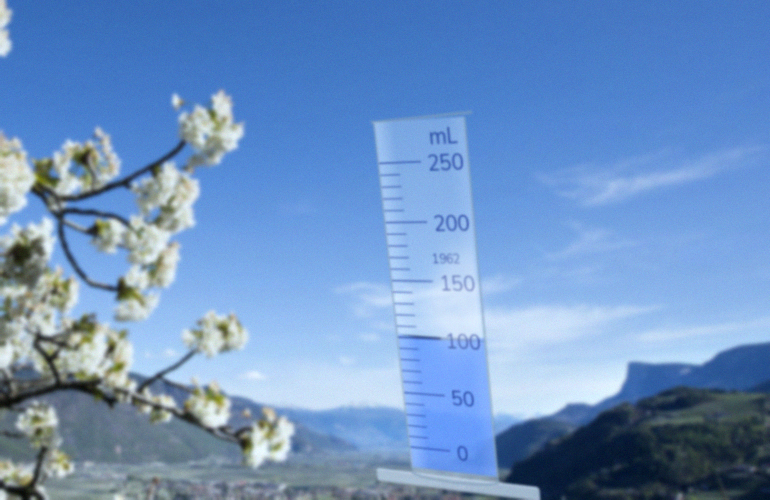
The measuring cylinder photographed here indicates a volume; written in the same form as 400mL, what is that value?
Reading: 100mL
